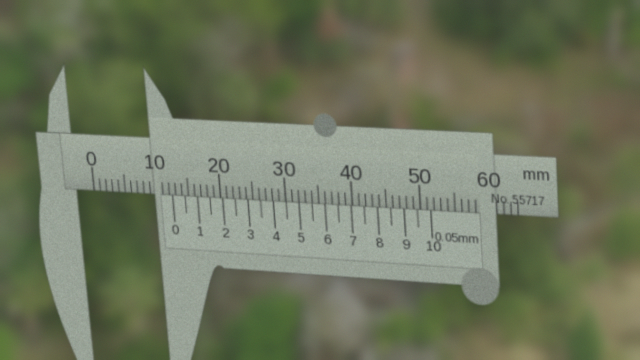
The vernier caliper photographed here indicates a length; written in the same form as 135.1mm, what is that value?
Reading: 12.5mm
